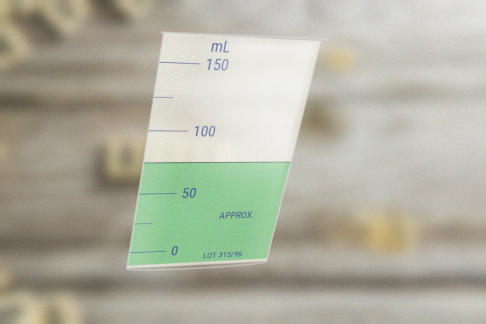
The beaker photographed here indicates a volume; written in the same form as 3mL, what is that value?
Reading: 75mL
